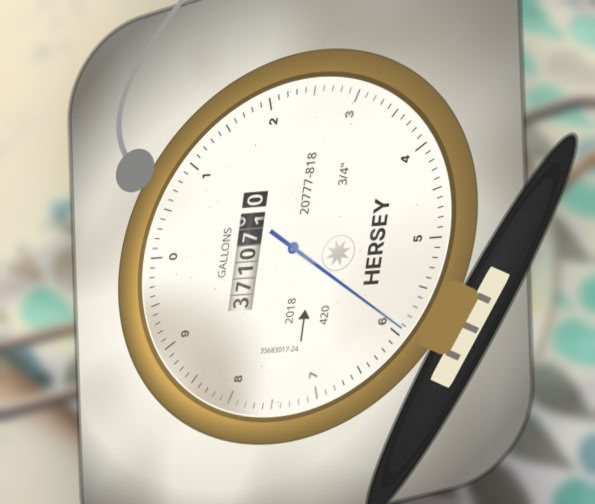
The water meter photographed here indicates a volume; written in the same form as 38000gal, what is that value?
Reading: 3710705.9gal
